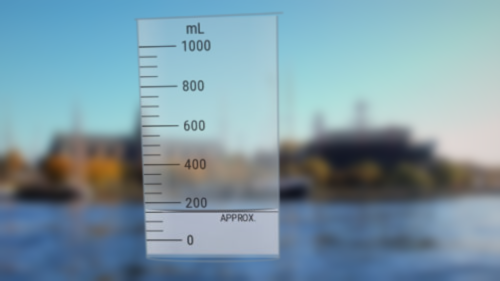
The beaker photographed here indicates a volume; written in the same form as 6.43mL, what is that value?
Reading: 150mL
